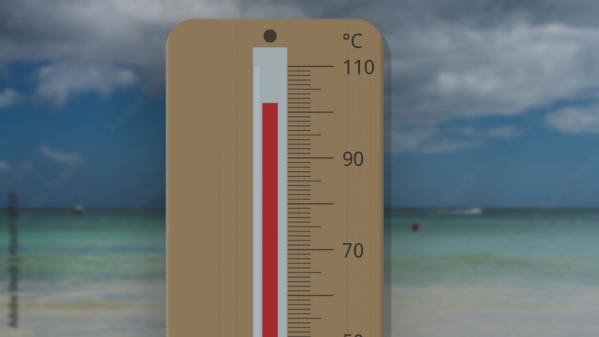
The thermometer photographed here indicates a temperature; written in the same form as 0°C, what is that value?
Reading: 102°C
